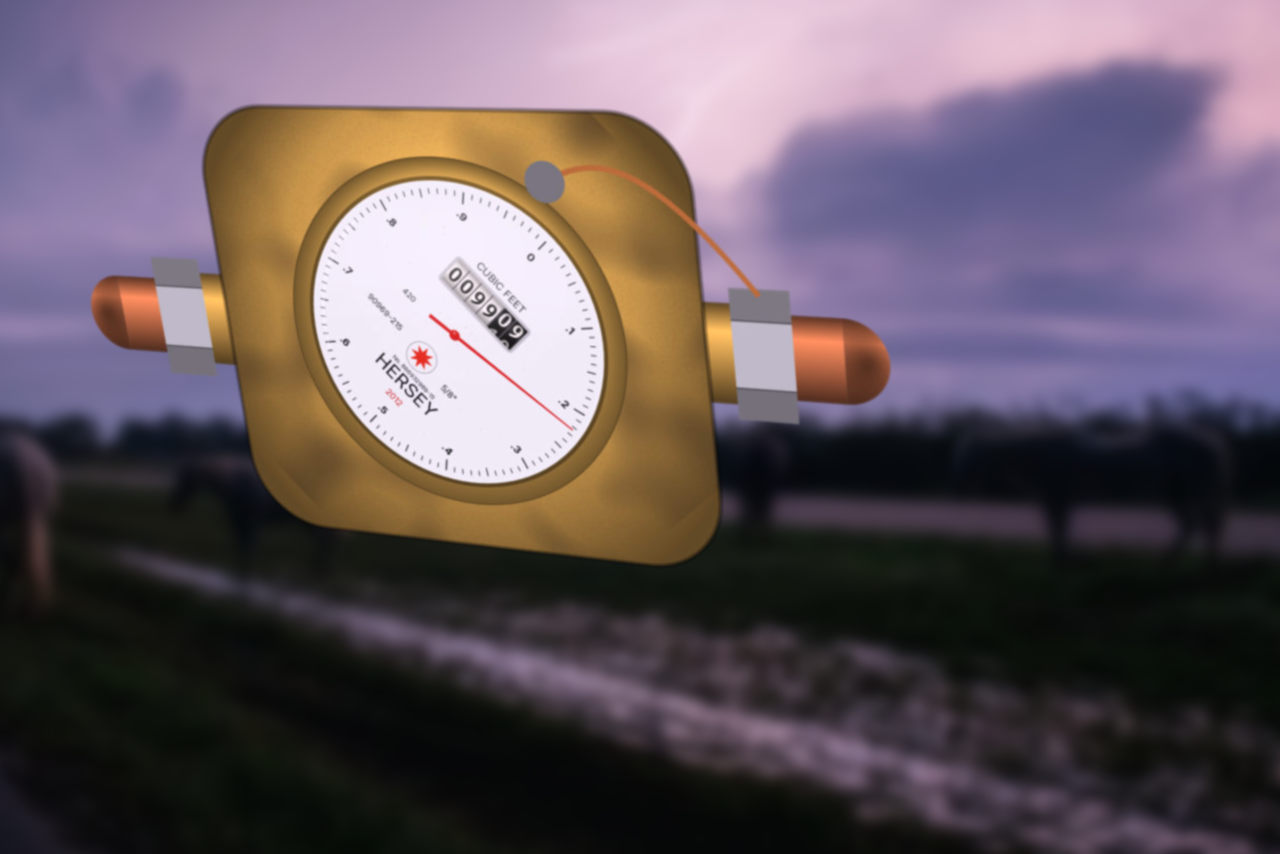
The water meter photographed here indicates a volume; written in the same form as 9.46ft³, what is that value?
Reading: 9909.22ft³
